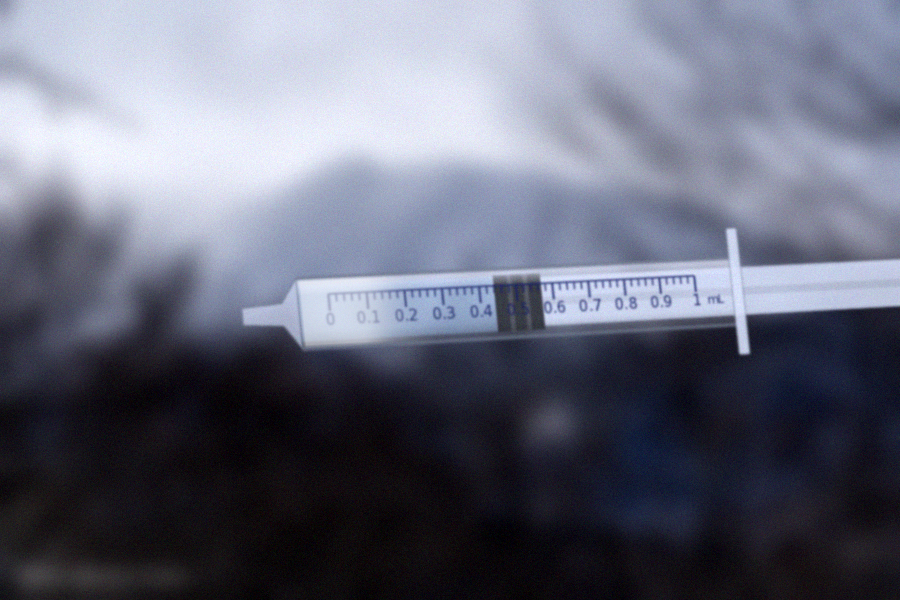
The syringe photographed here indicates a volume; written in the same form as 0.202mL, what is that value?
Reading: 0.44mL
